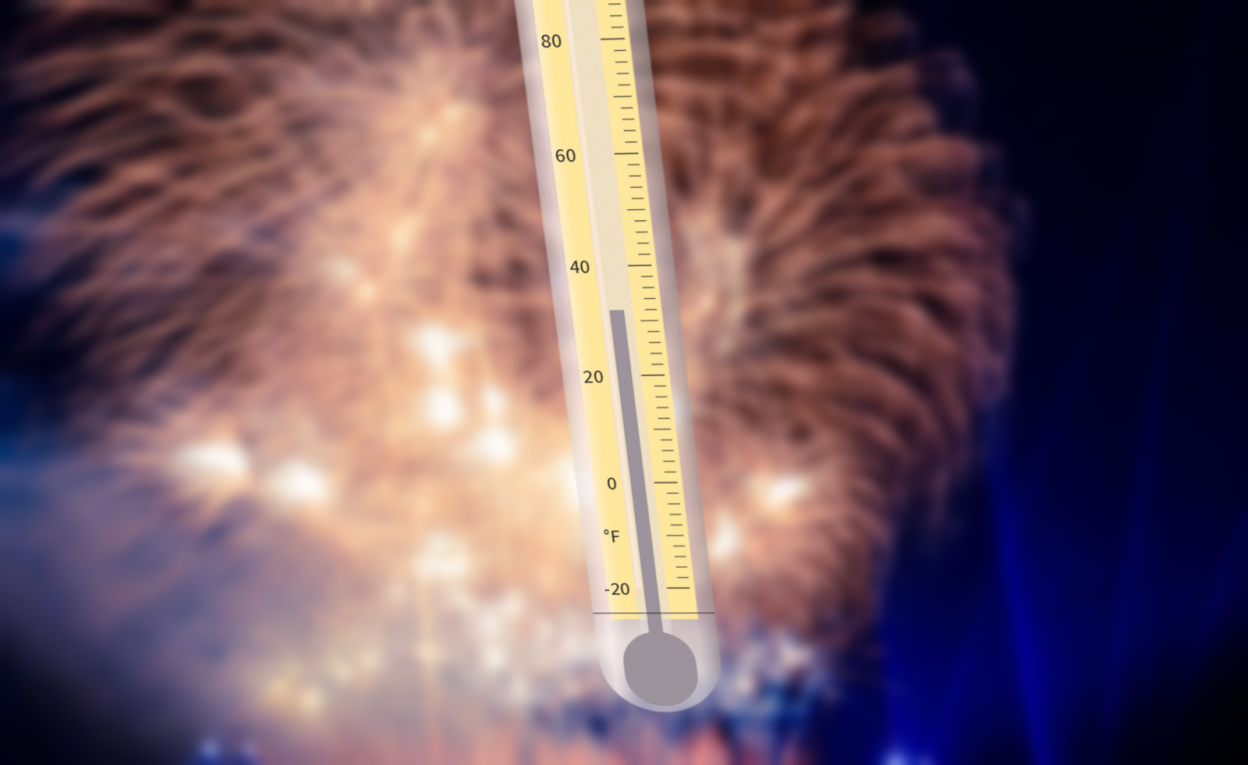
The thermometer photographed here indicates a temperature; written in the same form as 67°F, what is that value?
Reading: 32°F
